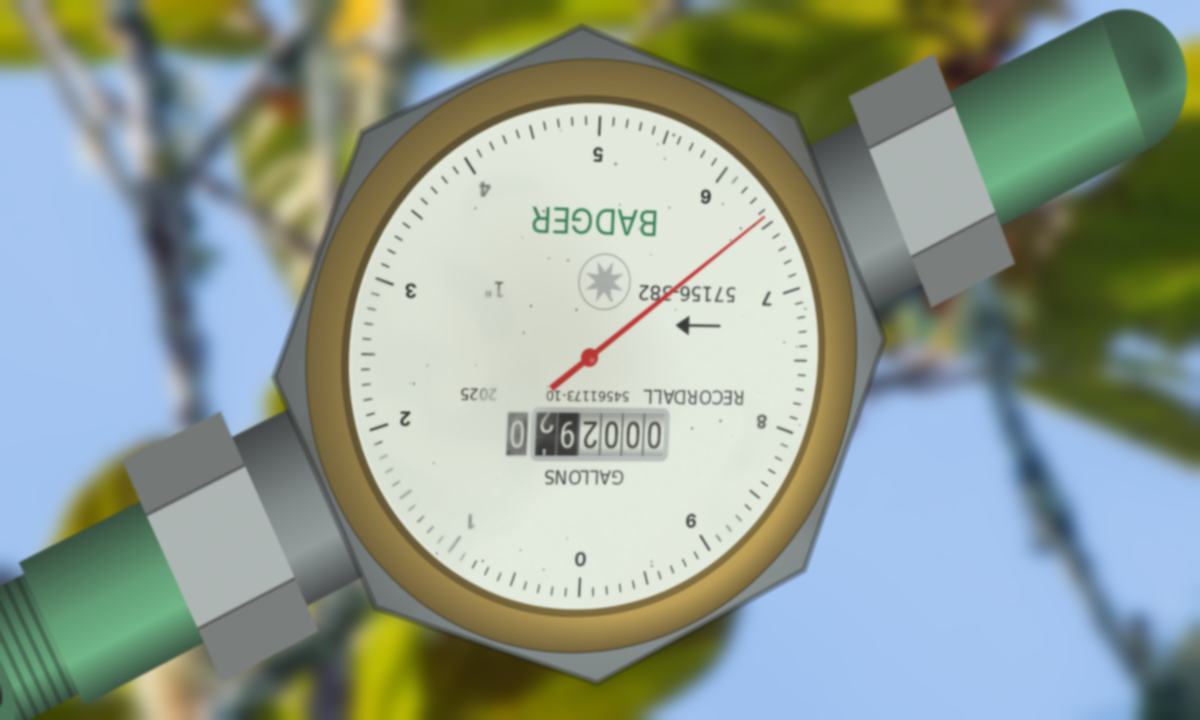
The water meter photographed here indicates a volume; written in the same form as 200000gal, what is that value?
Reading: 2916.4gal
